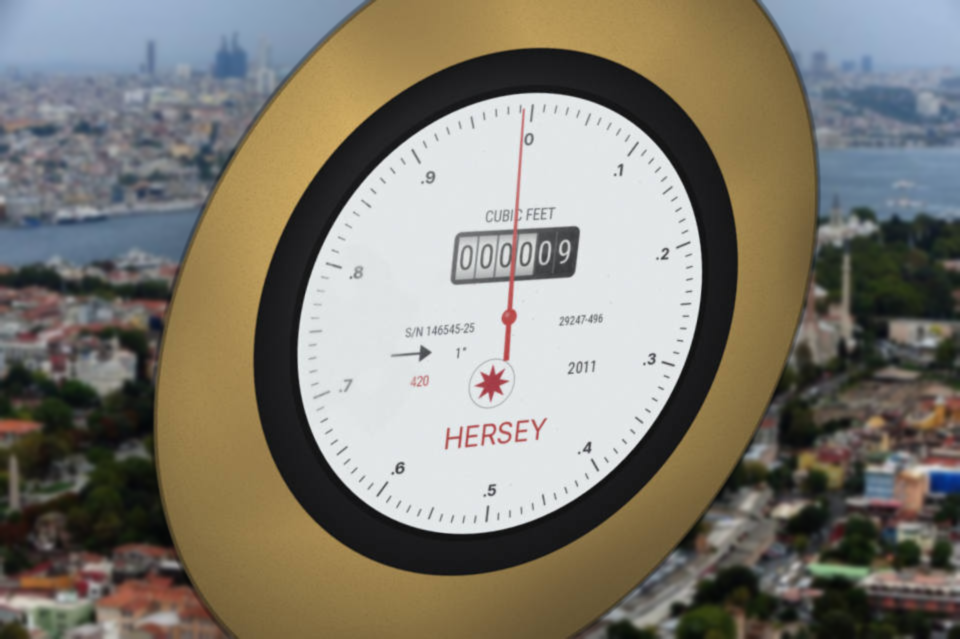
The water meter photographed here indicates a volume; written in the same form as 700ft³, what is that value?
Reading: 8.99ft³
